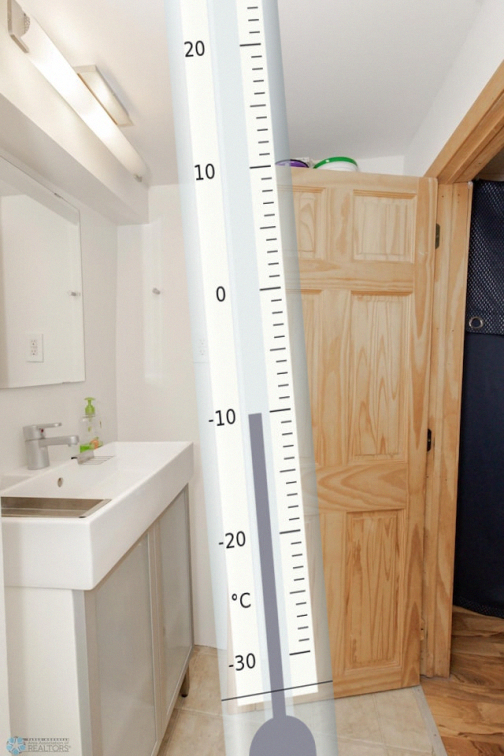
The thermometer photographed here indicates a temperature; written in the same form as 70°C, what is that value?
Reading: -10°C
